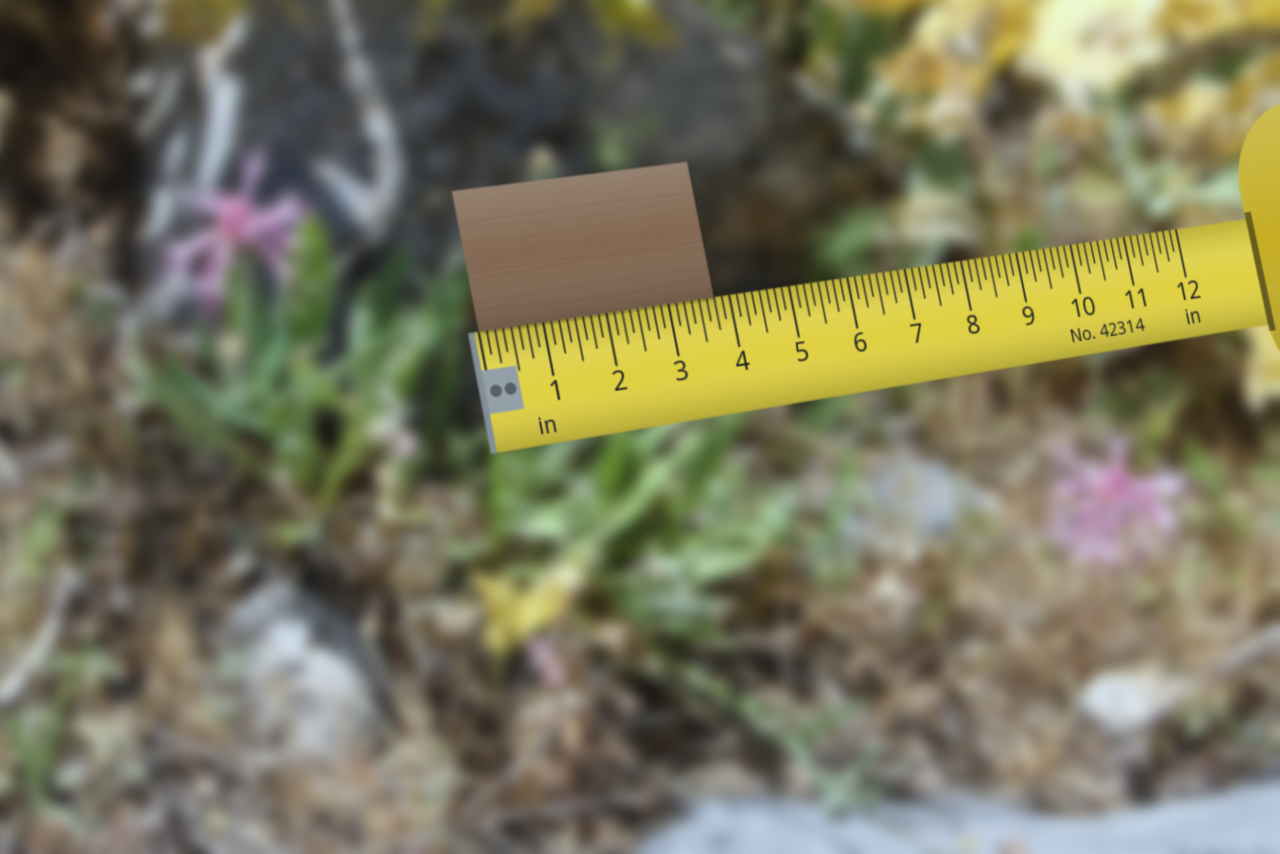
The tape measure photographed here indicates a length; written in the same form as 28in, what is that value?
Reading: 3.75in
